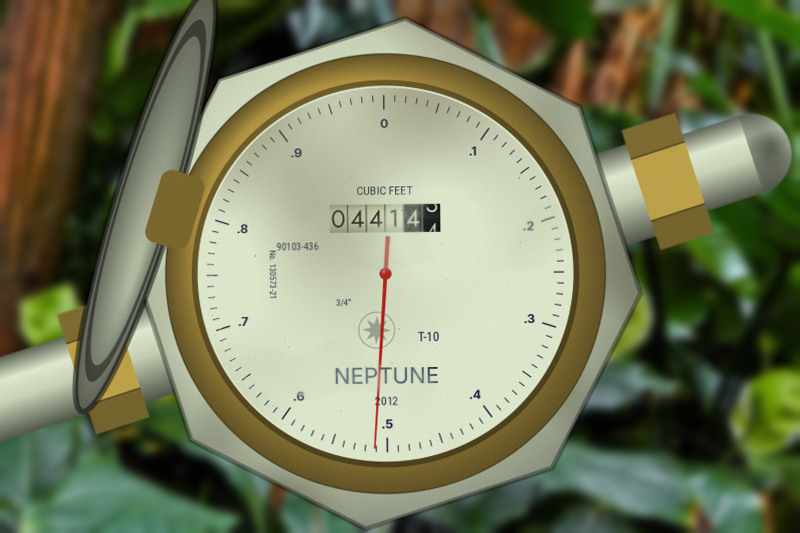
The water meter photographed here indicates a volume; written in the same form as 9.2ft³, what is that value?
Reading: 44143.51ft³
